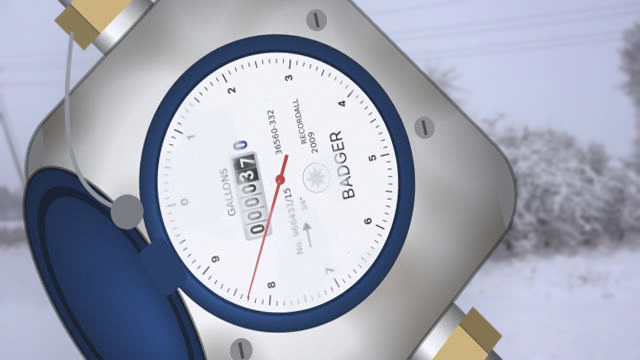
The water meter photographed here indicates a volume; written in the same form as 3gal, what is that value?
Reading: 368.3gal
